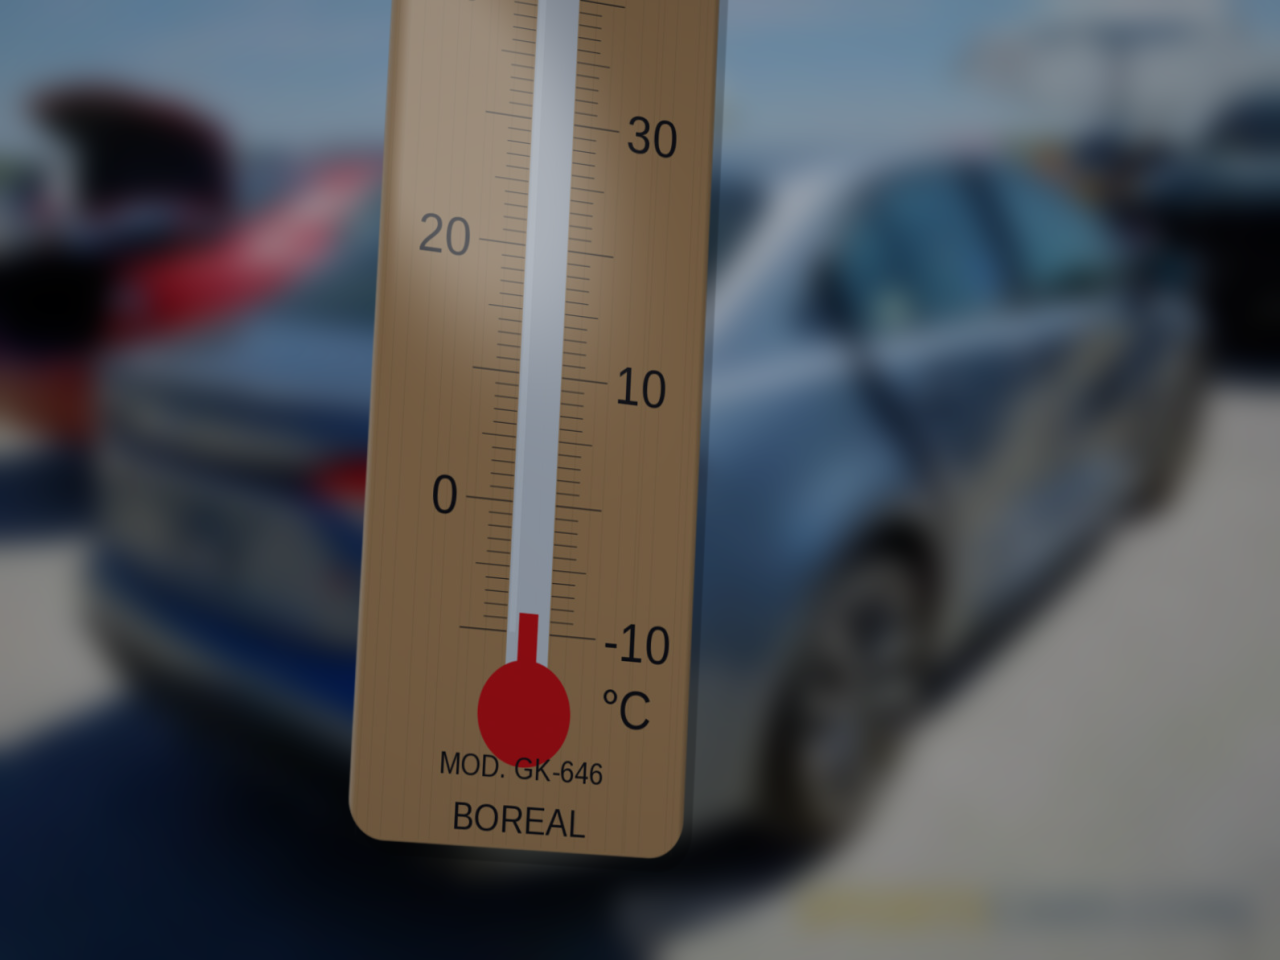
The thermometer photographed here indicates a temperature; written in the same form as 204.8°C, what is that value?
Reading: -8.5°C
